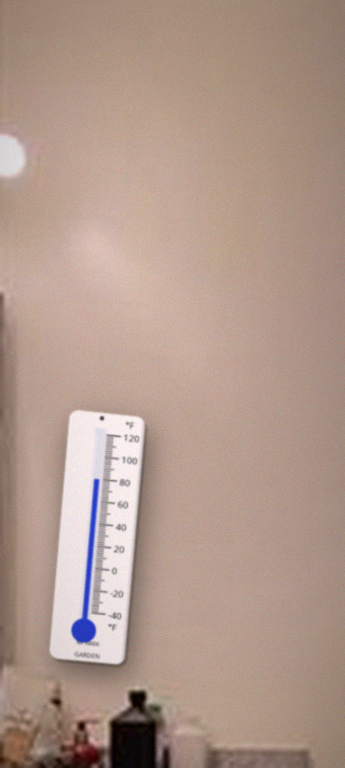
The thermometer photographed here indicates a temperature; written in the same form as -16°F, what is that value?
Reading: 80°F
